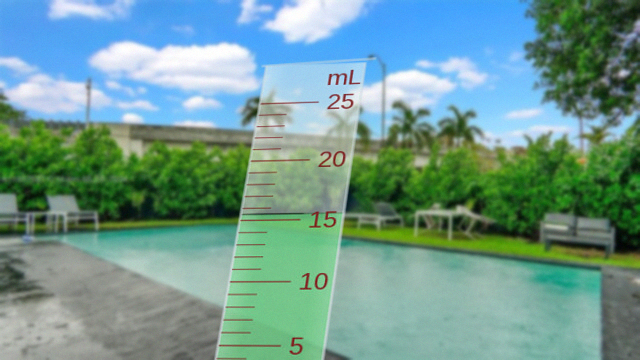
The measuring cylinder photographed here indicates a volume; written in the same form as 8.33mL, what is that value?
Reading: 15.5mL
